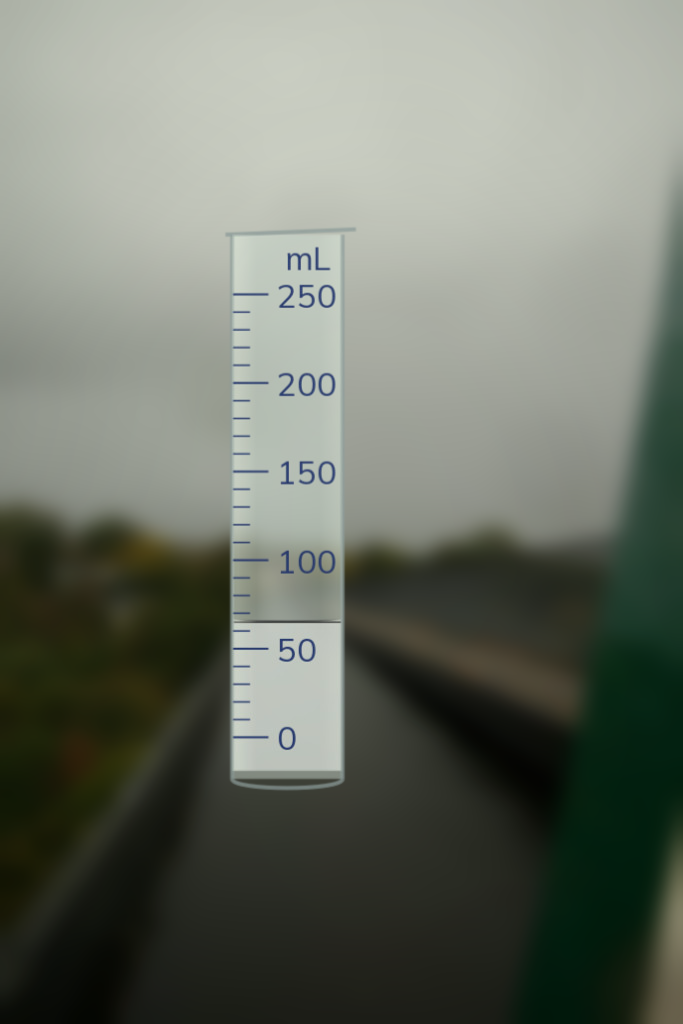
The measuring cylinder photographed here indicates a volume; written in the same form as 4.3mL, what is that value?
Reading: 65mL
